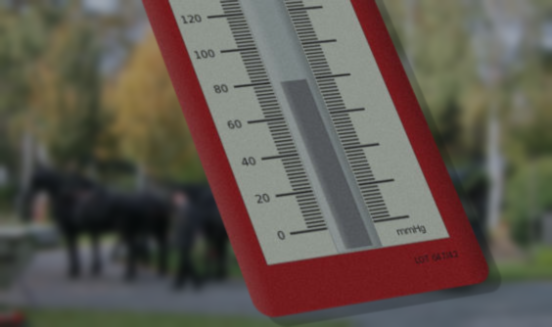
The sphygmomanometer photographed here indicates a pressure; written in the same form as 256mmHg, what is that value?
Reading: 80mmHg
